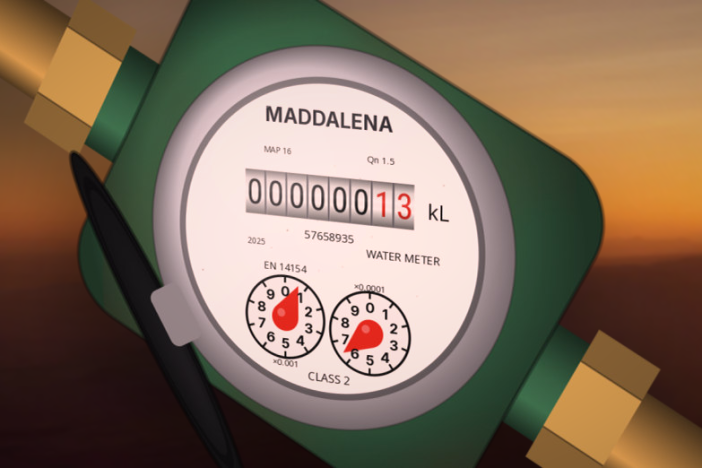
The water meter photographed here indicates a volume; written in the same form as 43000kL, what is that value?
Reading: 0.1306kL
